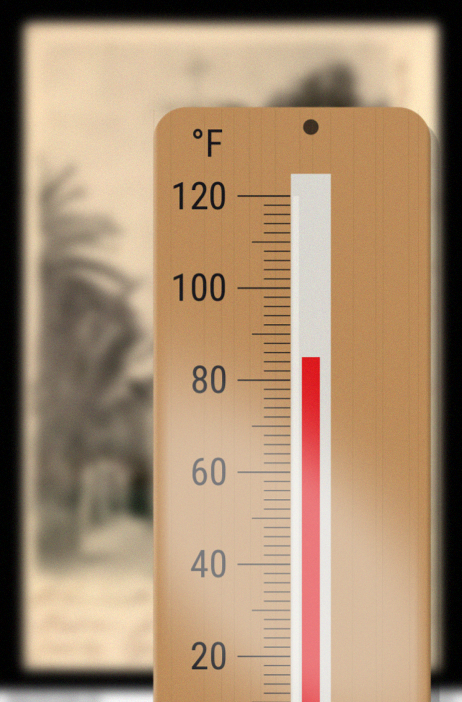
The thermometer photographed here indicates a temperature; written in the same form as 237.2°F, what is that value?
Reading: 85°F
